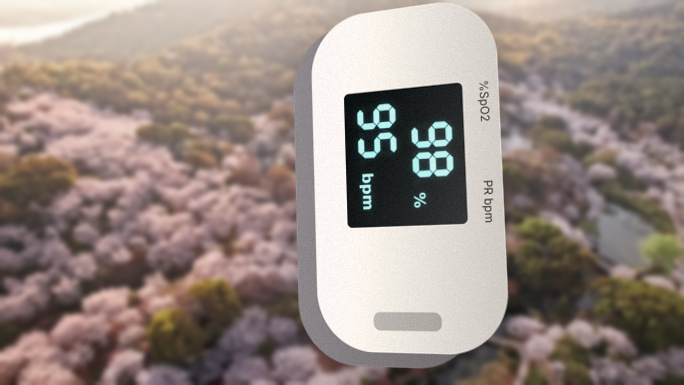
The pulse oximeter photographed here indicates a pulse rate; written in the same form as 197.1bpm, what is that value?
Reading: 95bpm
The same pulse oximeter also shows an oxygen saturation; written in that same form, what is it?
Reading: 98%
